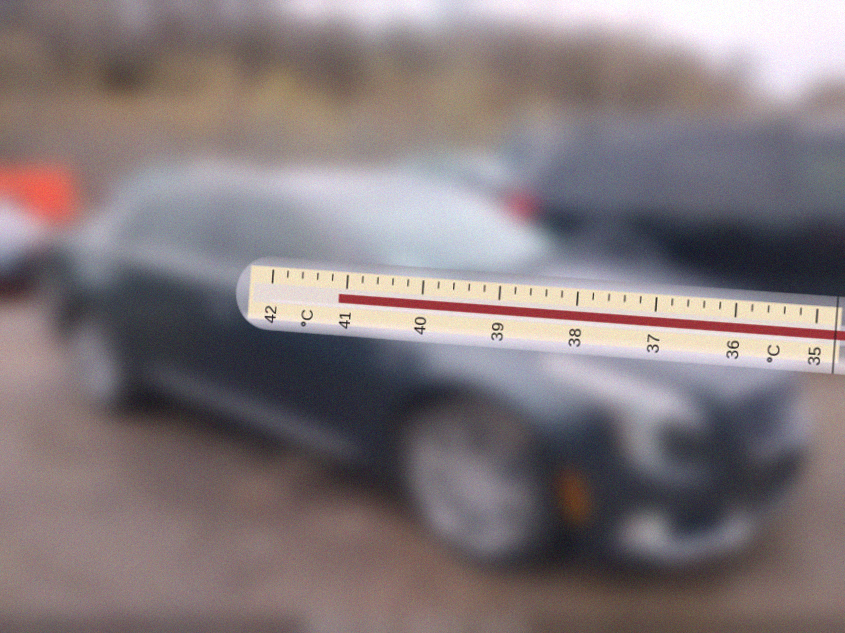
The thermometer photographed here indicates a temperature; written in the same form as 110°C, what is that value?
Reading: 41.1°C
